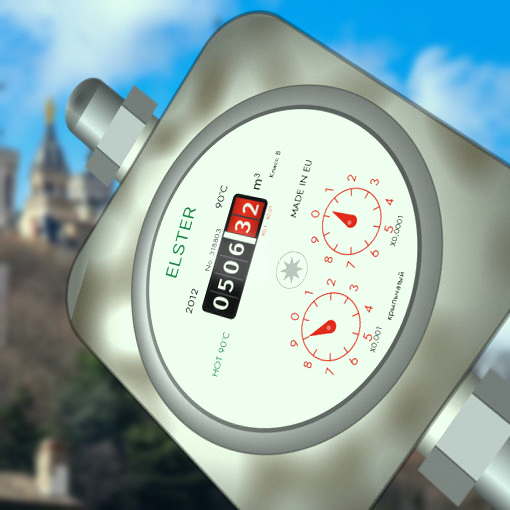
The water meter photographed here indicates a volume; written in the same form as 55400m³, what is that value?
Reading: 506.3190m³
